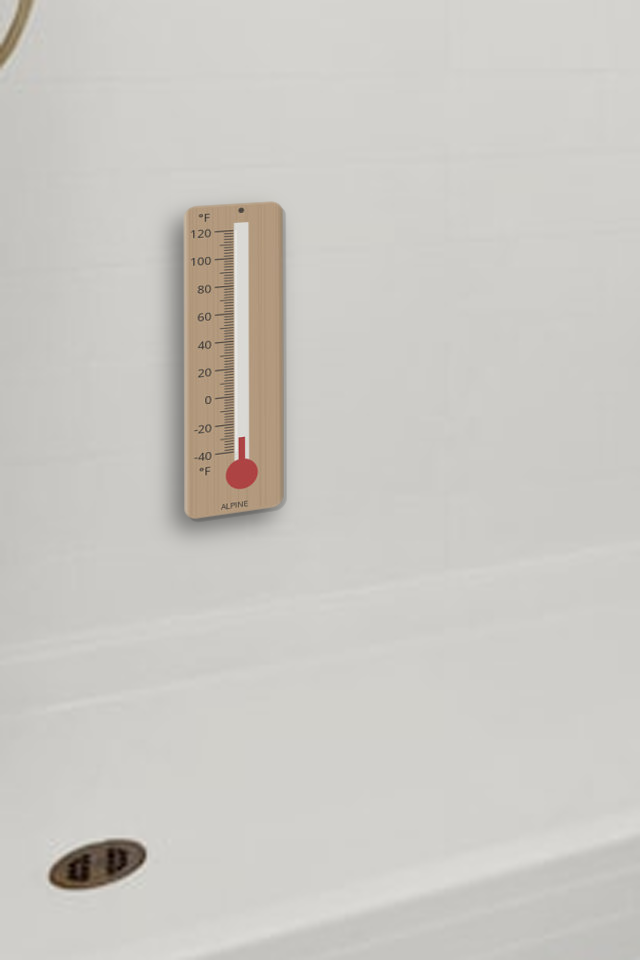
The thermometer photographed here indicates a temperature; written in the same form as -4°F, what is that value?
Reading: -30°F
